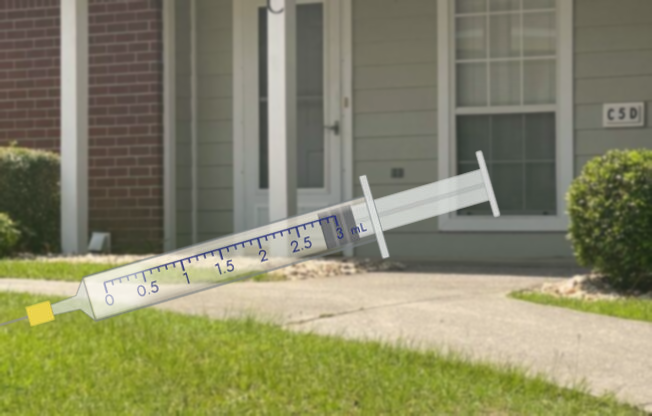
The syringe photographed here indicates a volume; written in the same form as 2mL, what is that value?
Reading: 2.8mL
